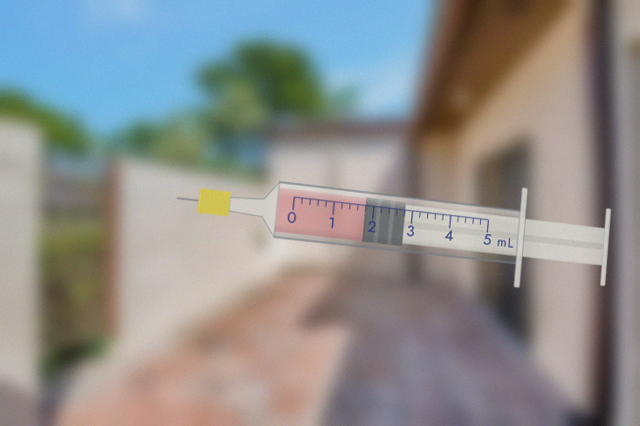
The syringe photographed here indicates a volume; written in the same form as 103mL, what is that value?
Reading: 1.8mL
